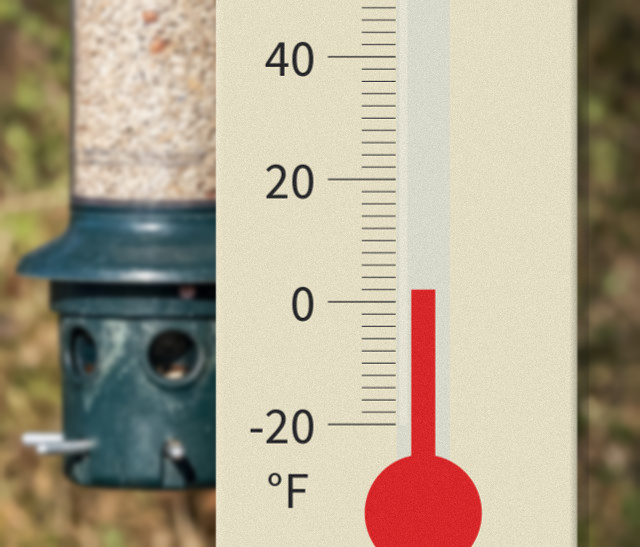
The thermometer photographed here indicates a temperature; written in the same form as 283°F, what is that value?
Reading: 2°F
